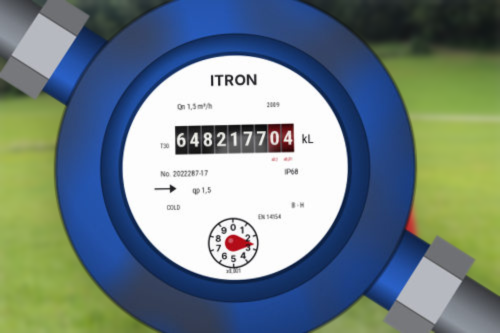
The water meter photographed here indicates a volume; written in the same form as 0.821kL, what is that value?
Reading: 6482177.042kL
